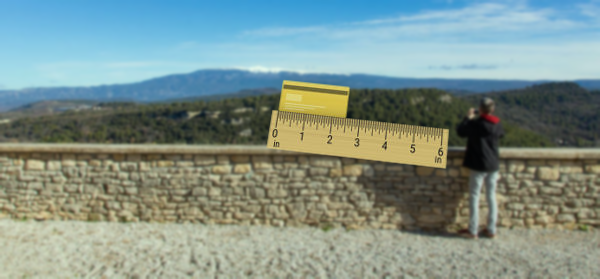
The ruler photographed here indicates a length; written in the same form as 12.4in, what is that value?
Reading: 2.5in
